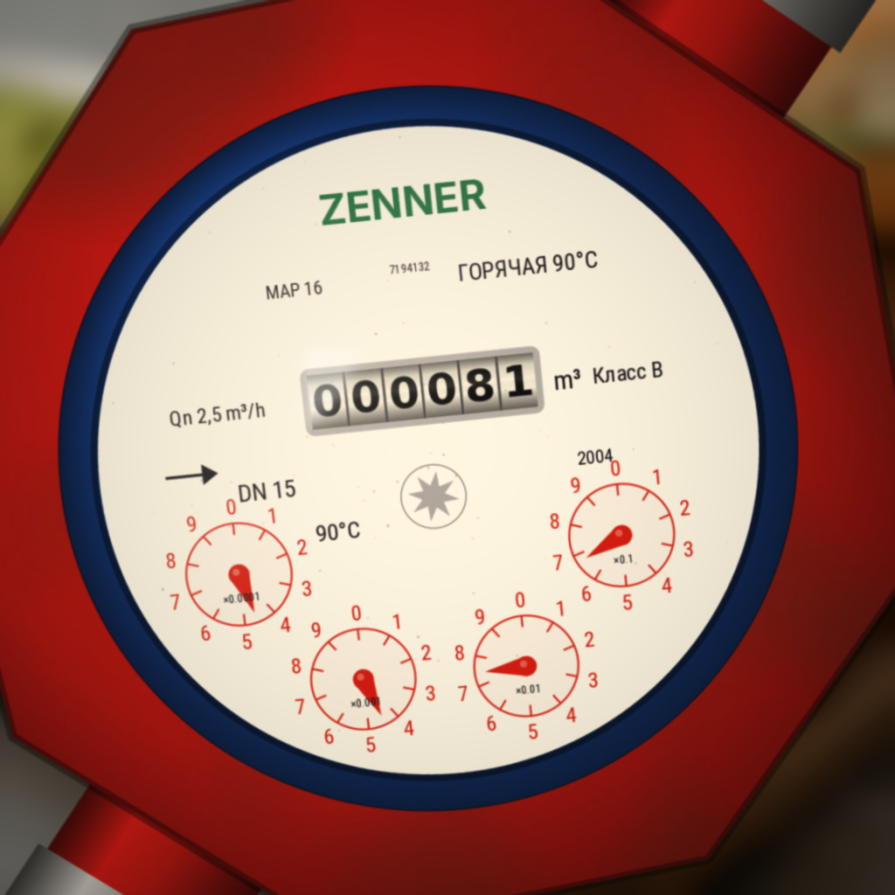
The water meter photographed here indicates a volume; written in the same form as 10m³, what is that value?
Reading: 81.6744m³
